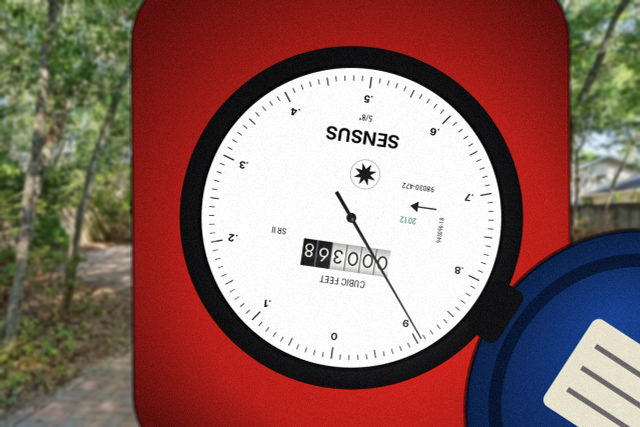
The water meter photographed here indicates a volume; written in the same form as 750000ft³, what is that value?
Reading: 367.89ft³
